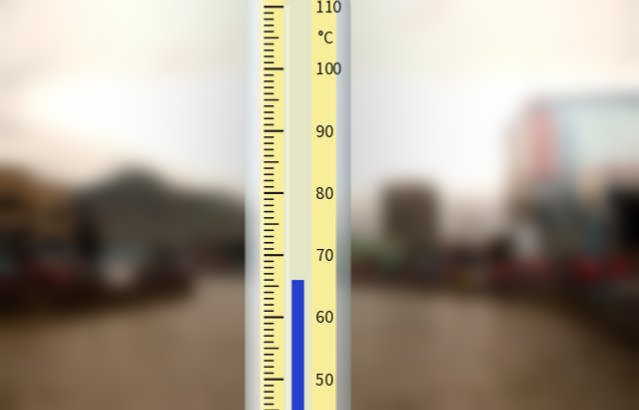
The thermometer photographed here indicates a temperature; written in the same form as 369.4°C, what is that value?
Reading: 66°C
